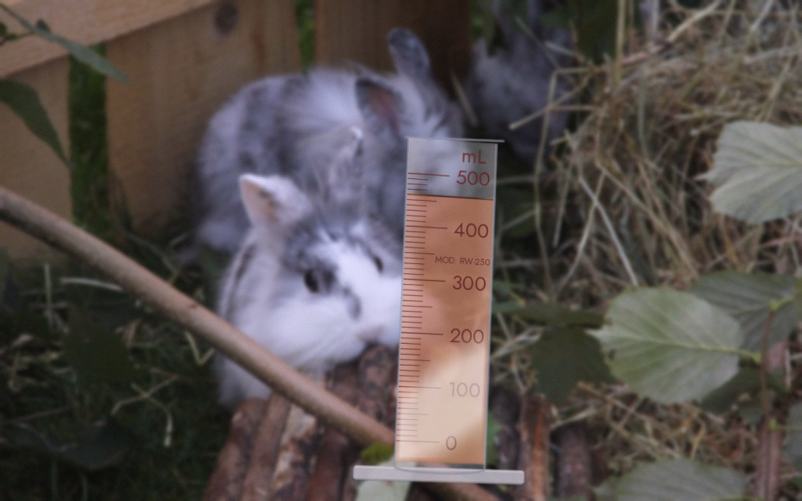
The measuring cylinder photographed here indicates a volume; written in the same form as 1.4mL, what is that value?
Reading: 460mL
